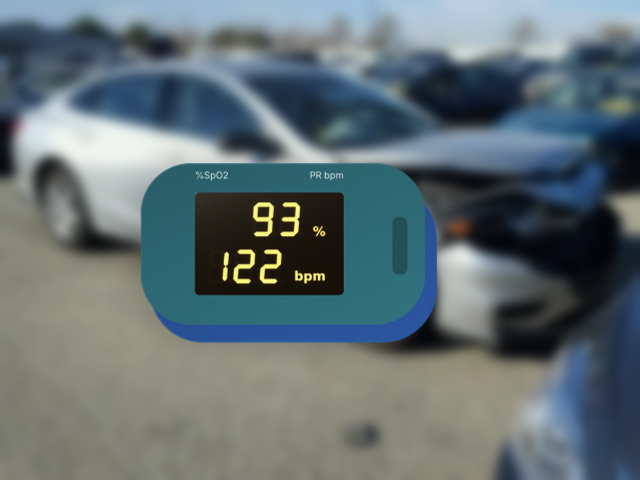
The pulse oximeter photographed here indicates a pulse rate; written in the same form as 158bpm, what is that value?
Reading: 122bpm
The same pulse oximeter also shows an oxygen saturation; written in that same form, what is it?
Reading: 93%
